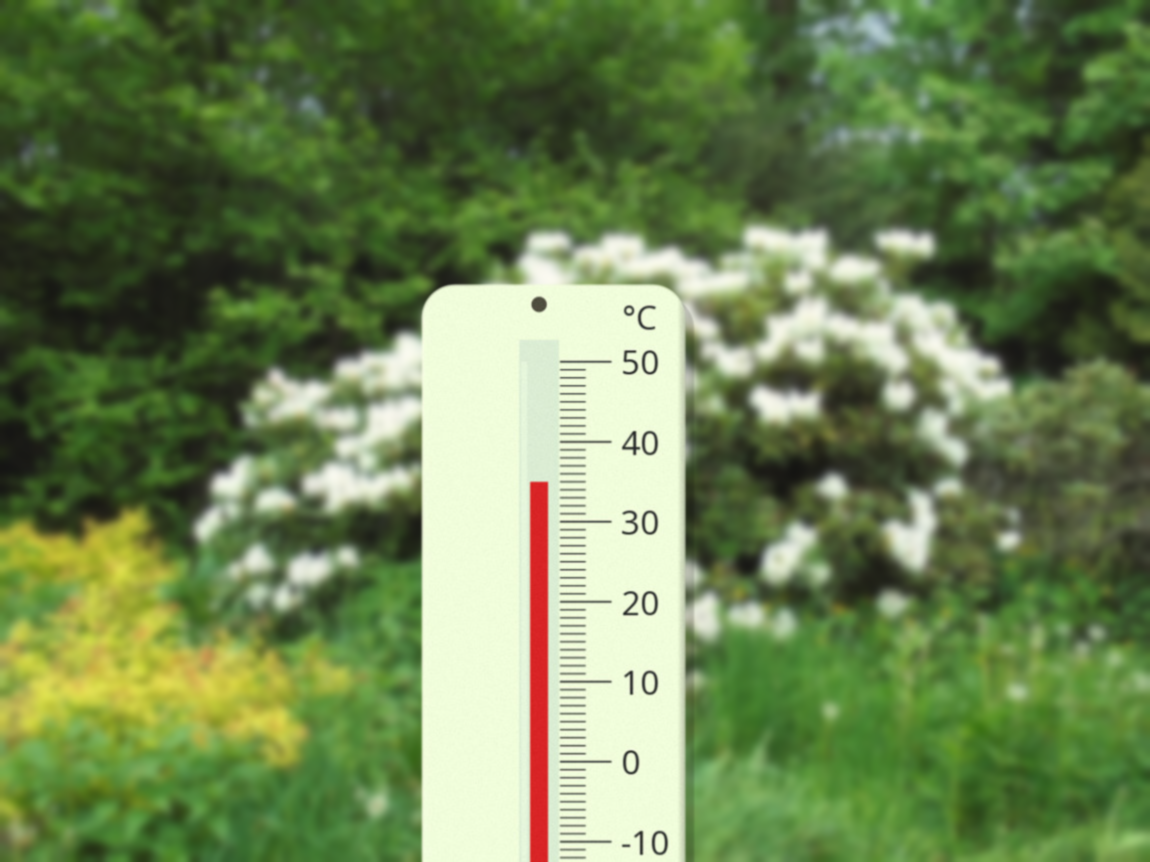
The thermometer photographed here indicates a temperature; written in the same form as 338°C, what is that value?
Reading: 35°C
